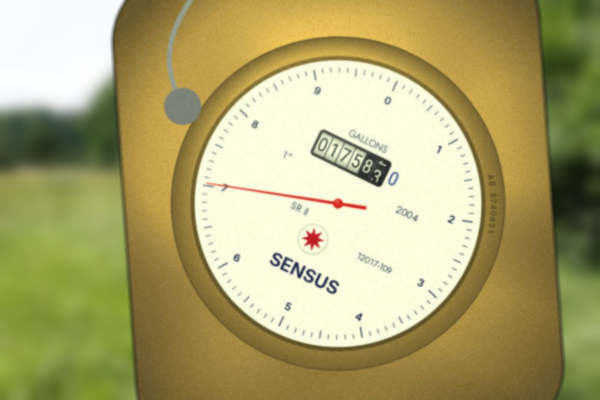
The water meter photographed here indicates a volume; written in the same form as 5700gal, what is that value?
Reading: 175827.0gal
